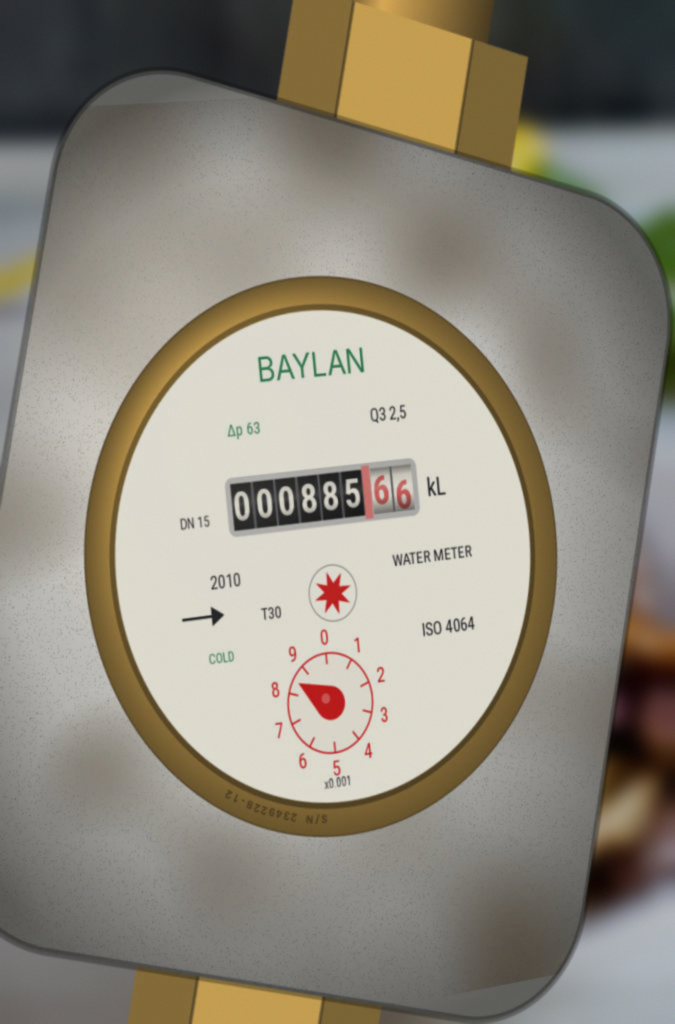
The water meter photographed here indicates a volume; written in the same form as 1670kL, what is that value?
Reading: 885.658kL
